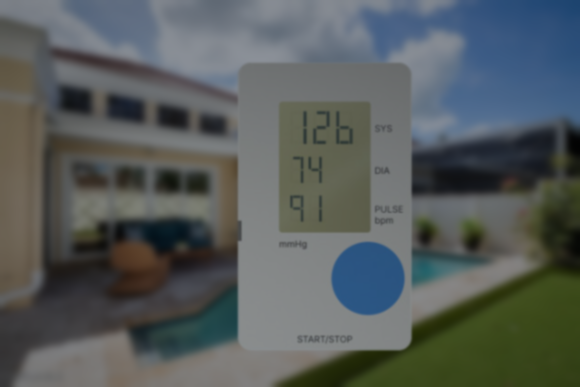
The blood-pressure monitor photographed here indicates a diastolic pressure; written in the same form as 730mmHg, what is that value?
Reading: 74mmHg
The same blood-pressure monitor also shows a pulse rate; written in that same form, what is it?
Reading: 91bpm
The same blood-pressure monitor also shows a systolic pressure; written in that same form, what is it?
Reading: 126mmHg
